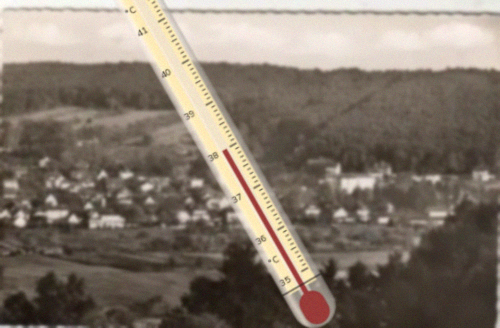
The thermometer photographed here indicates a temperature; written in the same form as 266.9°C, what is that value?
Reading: 38°C
